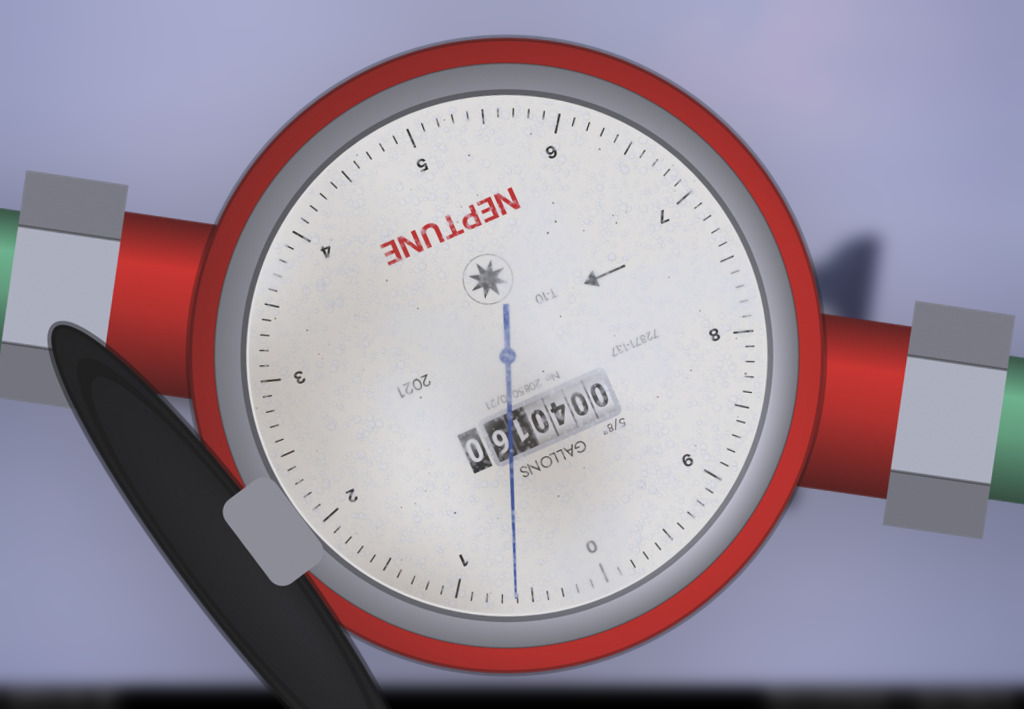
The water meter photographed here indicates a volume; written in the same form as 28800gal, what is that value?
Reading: 40160.6gal
